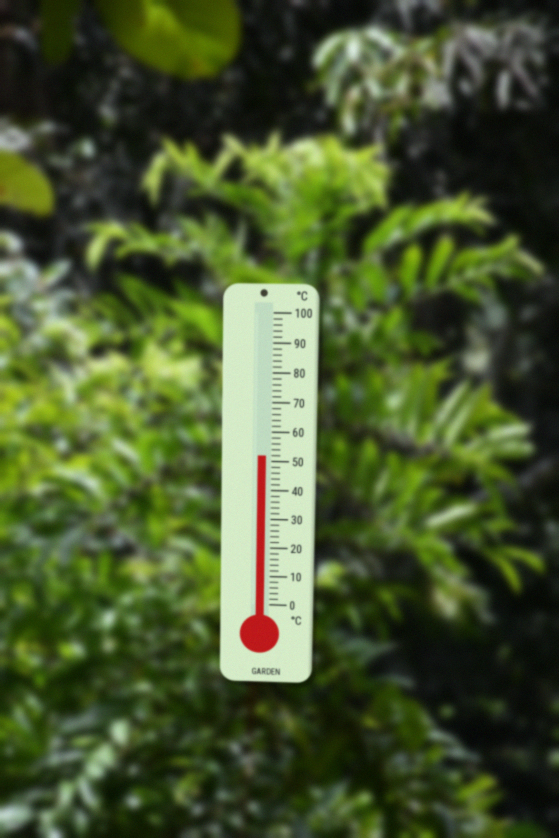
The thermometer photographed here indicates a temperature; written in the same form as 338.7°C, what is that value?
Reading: 52°C
